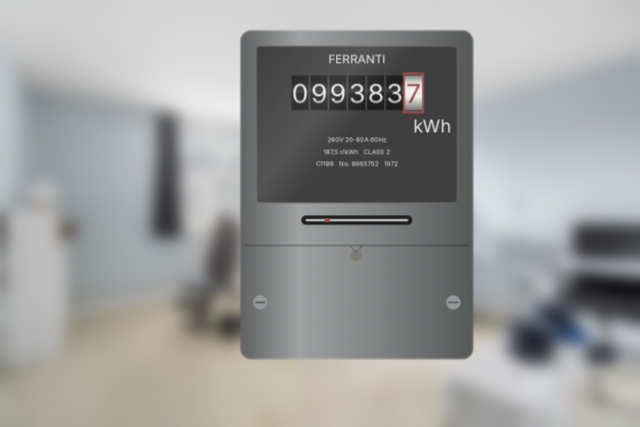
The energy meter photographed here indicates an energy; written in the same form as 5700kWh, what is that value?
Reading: 99383.7kWh
